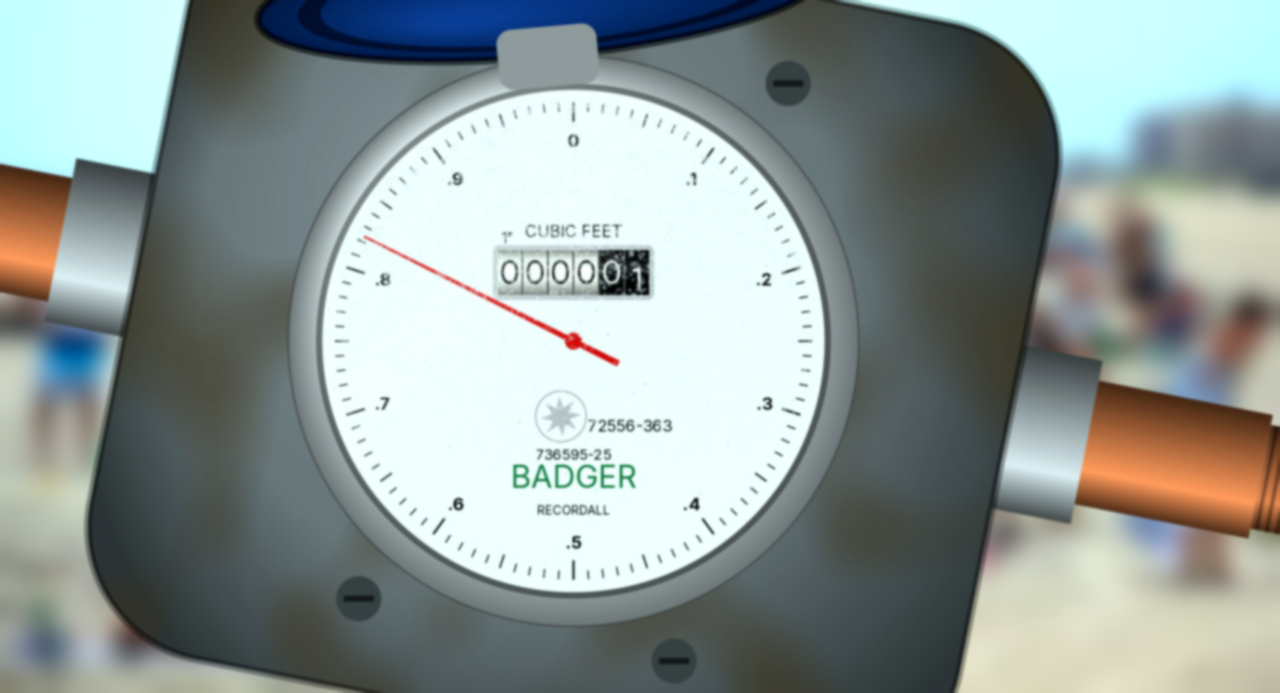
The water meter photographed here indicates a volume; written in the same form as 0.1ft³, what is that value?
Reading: 0.82ft³
